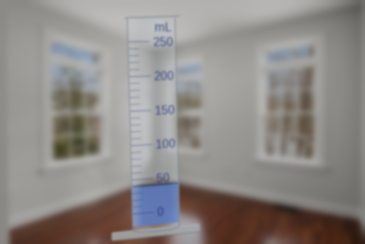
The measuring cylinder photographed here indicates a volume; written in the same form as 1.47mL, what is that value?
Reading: 40mL
